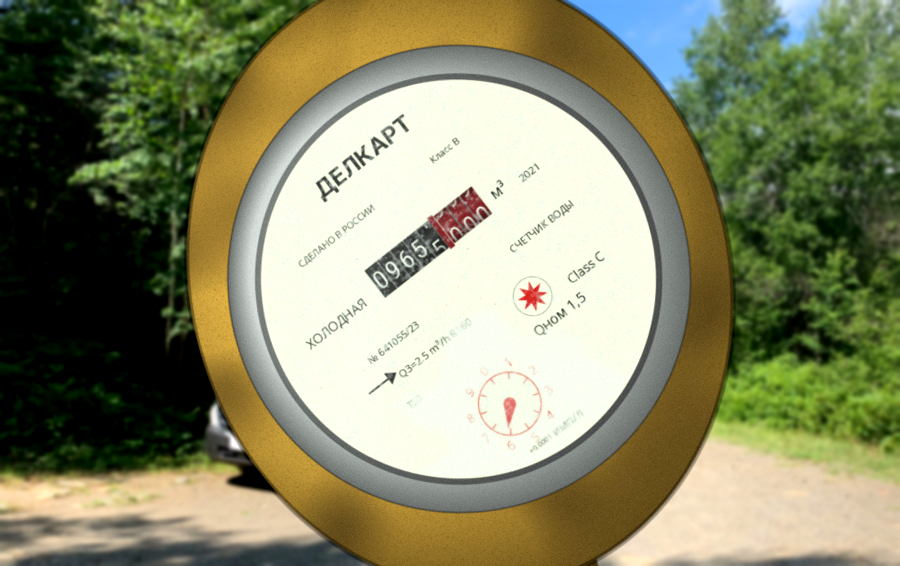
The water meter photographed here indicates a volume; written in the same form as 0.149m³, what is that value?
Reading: 9654.9996m³
